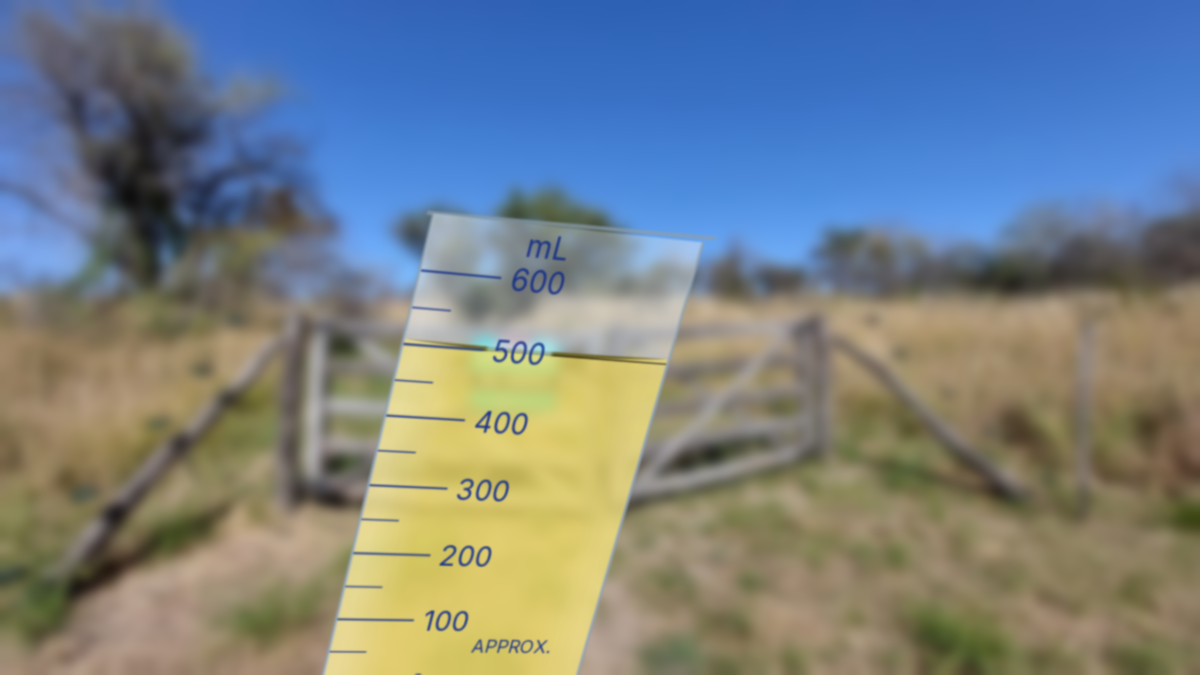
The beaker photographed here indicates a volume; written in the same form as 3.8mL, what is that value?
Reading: 500mL
